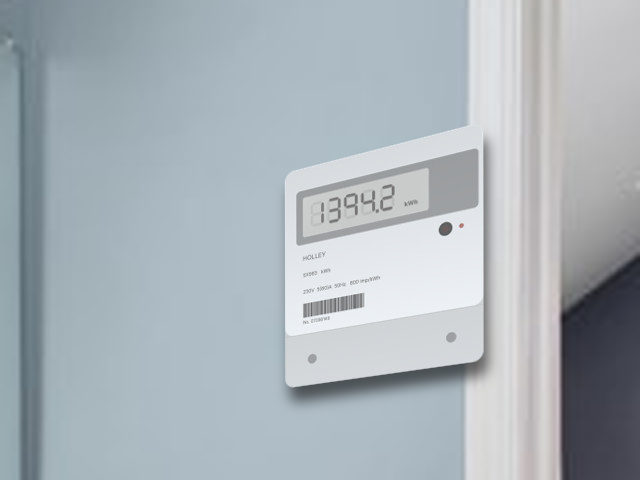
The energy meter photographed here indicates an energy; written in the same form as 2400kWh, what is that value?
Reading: 1394.2kWh
